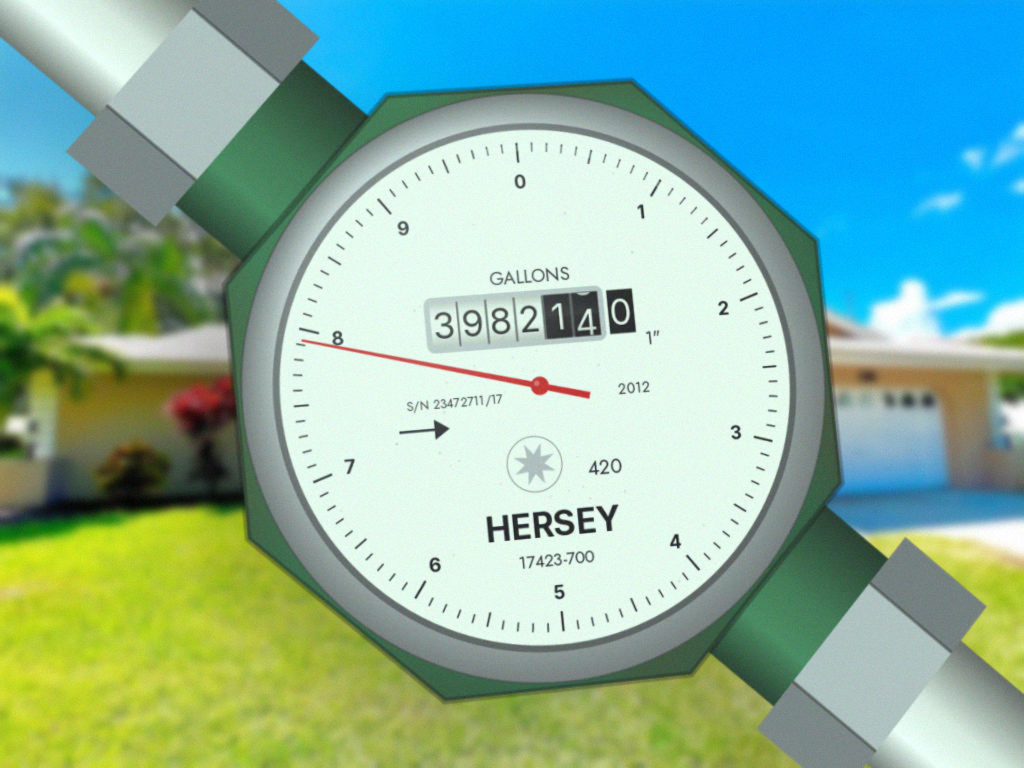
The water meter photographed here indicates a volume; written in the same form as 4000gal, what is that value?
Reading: 3982137.9gal
